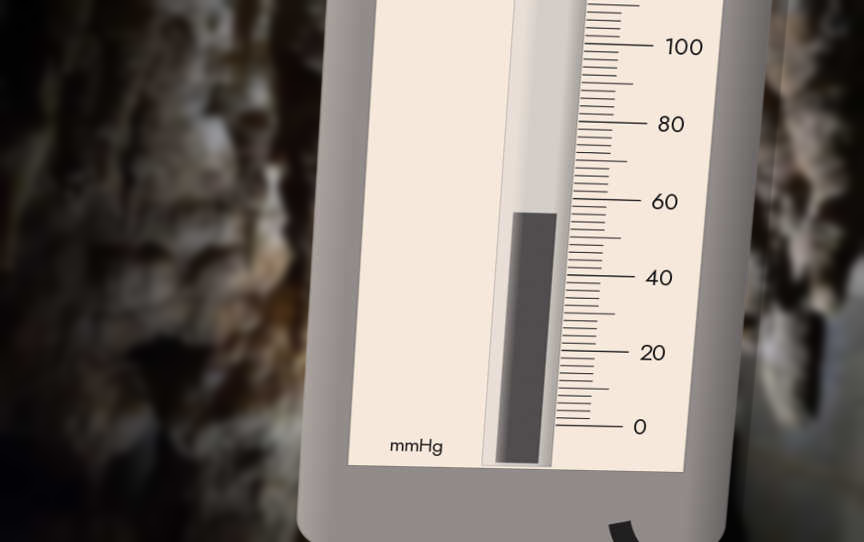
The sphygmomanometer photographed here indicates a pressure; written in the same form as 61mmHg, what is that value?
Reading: 56mmHg
